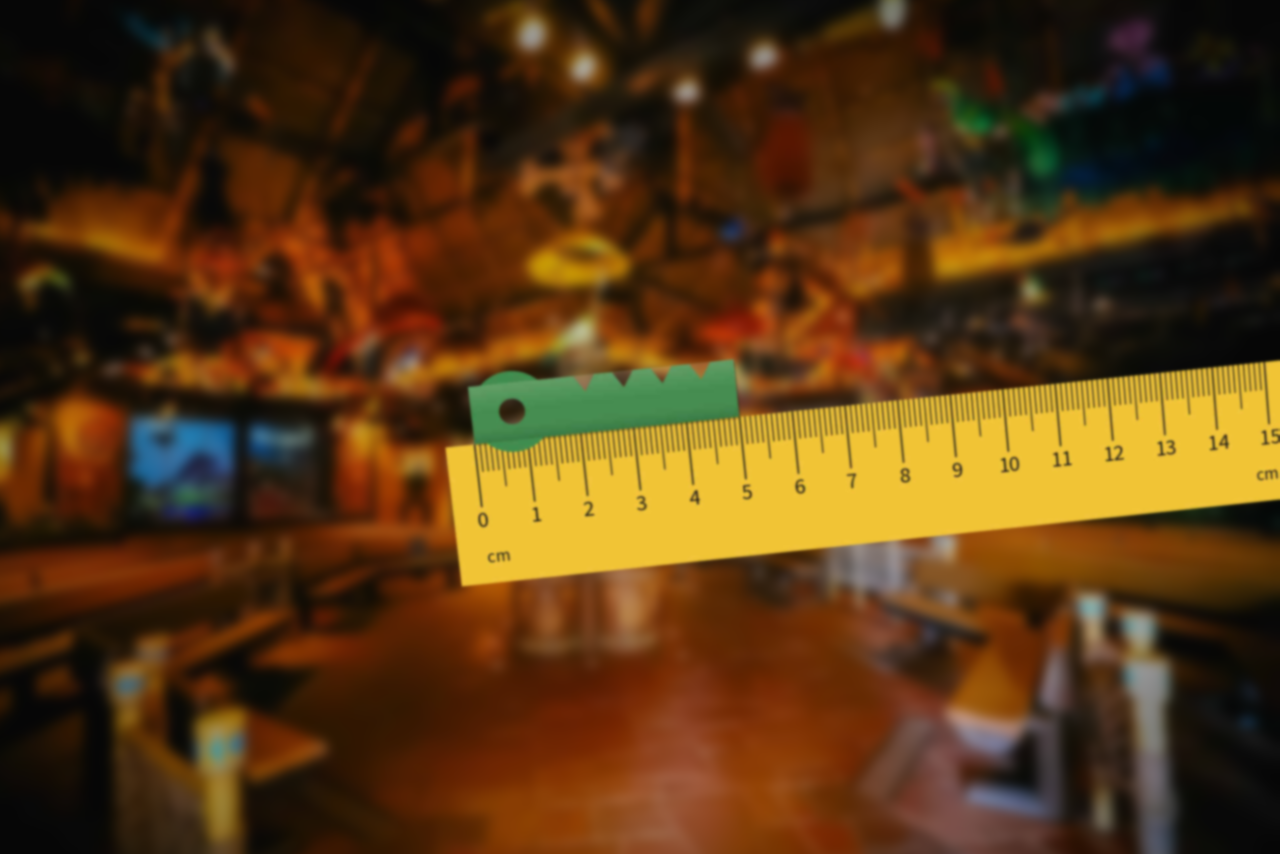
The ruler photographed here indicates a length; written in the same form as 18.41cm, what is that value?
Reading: 5cm
